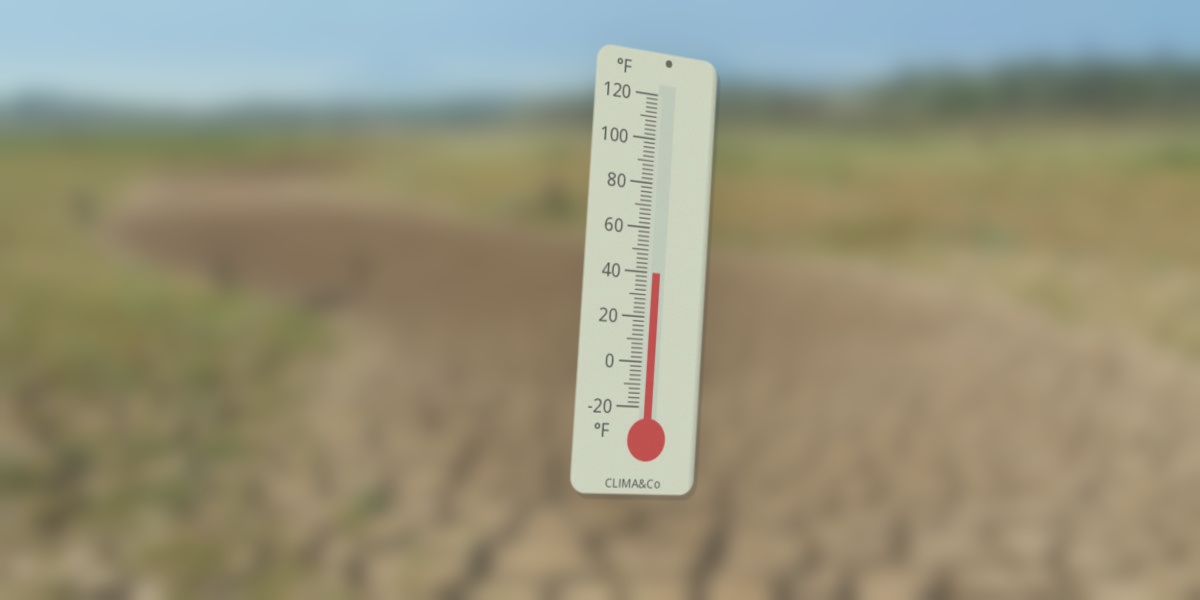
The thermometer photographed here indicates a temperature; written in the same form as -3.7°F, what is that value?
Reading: 40°F
